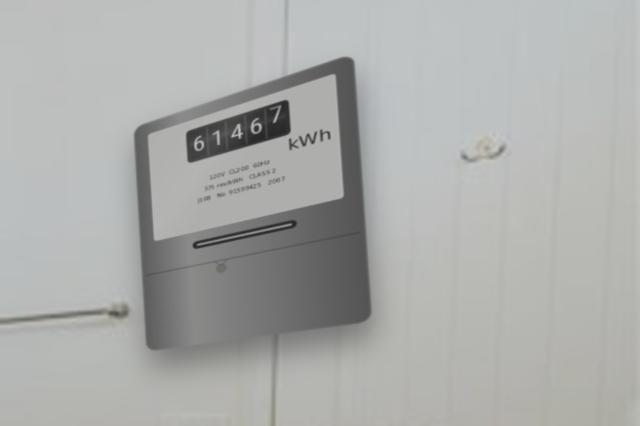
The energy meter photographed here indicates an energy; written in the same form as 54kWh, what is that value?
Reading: 61467kWh
